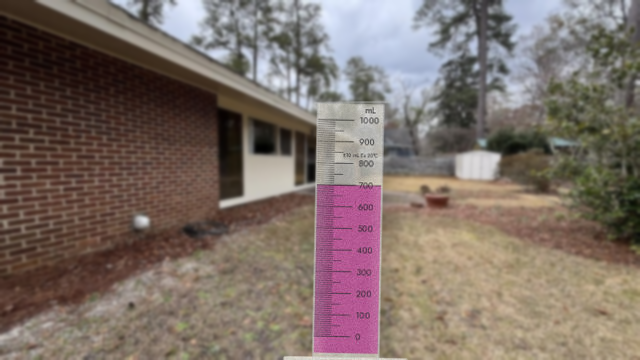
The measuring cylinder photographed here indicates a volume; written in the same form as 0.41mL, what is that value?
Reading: 700mL
